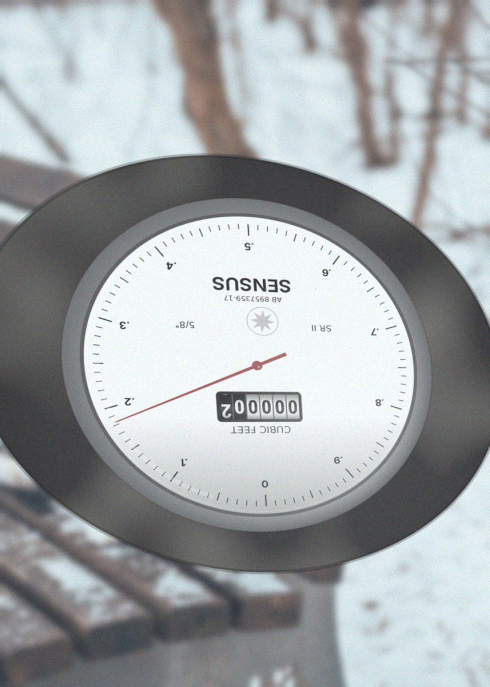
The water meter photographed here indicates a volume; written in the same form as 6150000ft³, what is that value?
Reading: 2.18ft³
